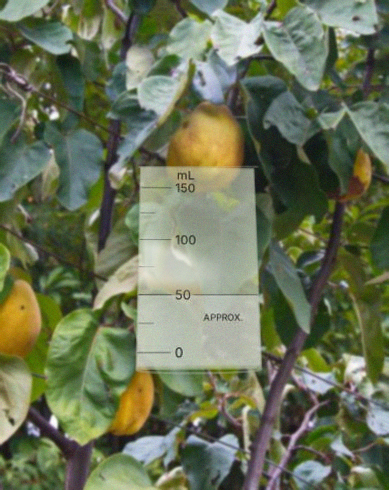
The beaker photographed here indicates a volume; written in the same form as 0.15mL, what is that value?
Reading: 50mL
